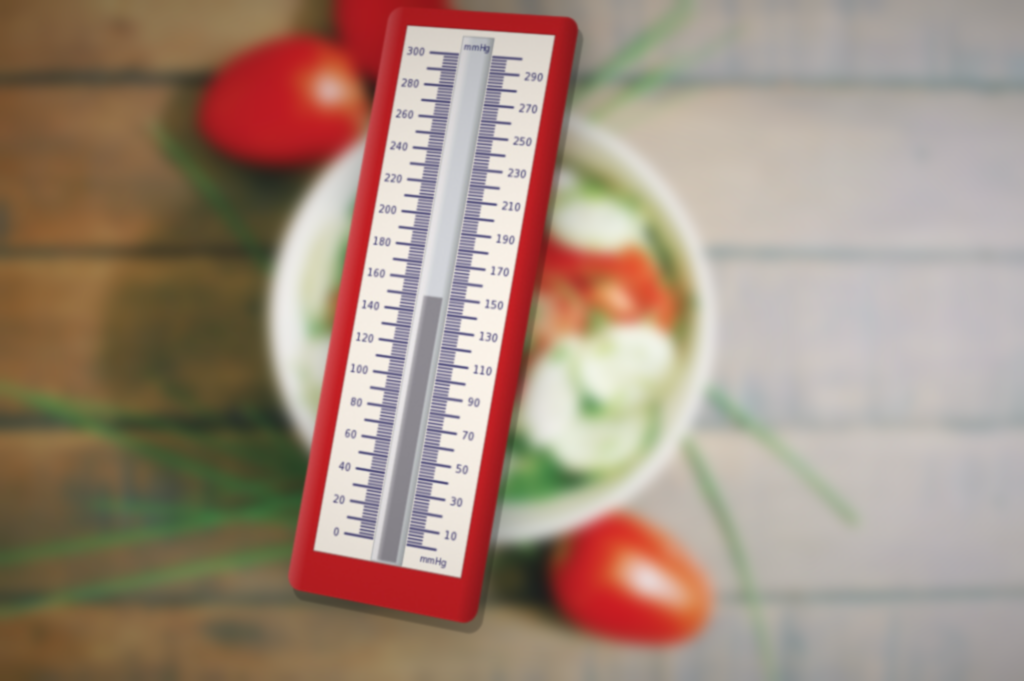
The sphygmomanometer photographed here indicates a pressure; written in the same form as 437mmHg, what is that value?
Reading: 150mmHg
